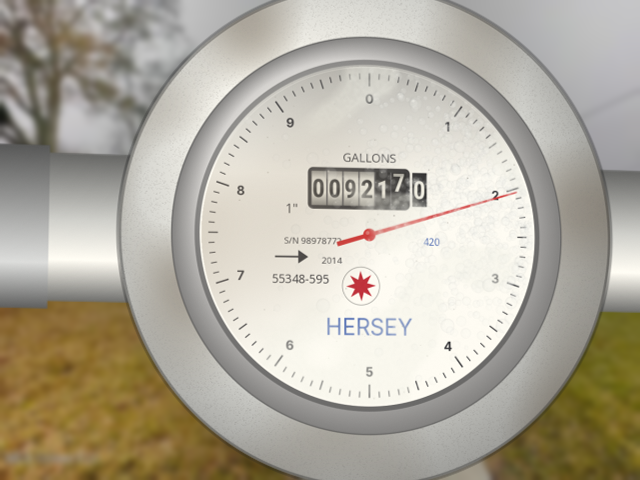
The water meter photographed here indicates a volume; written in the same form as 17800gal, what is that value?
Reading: 92172.0gal
